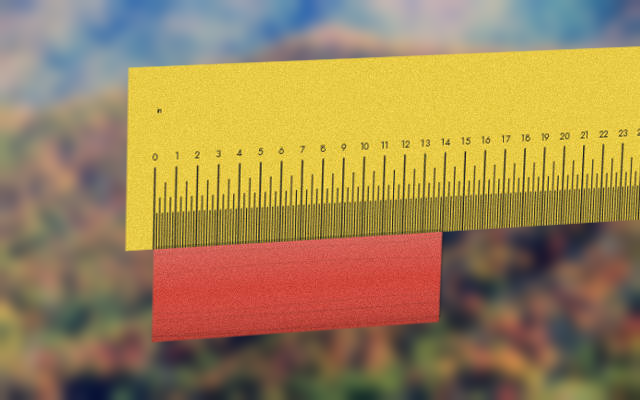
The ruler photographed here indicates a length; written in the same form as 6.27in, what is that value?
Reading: 14in
